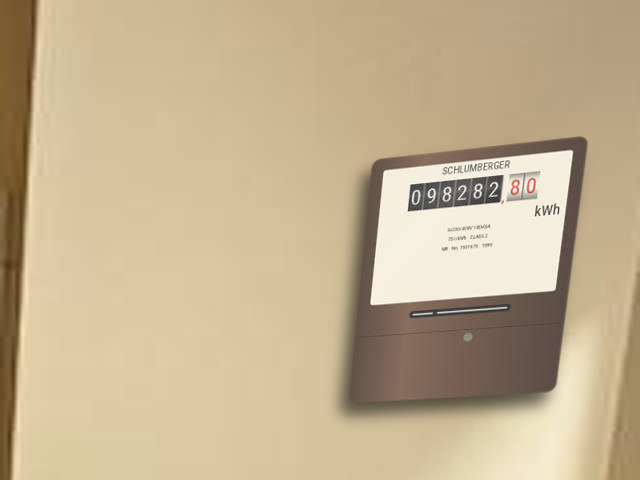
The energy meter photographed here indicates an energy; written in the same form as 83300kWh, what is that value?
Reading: 98282.80kWh
